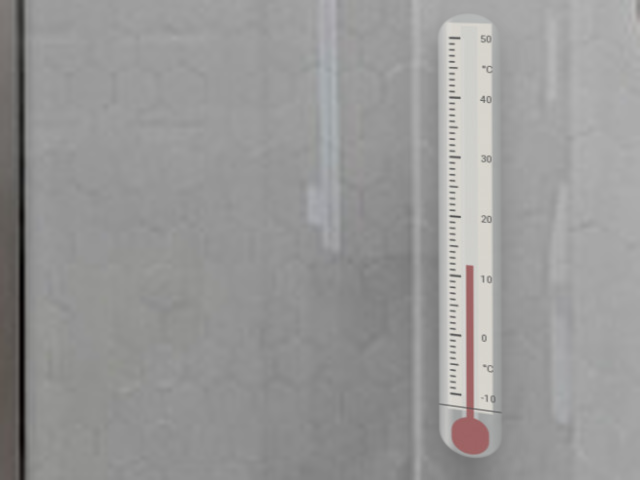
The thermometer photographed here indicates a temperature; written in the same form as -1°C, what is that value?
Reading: 12°C
